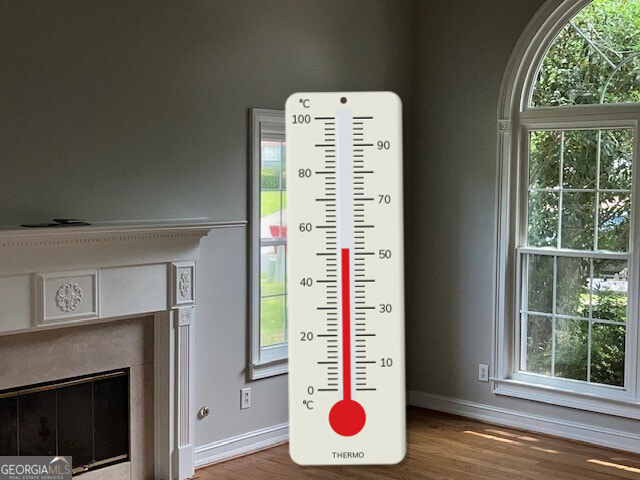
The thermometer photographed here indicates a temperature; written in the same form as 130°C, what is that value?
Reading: 52°C
